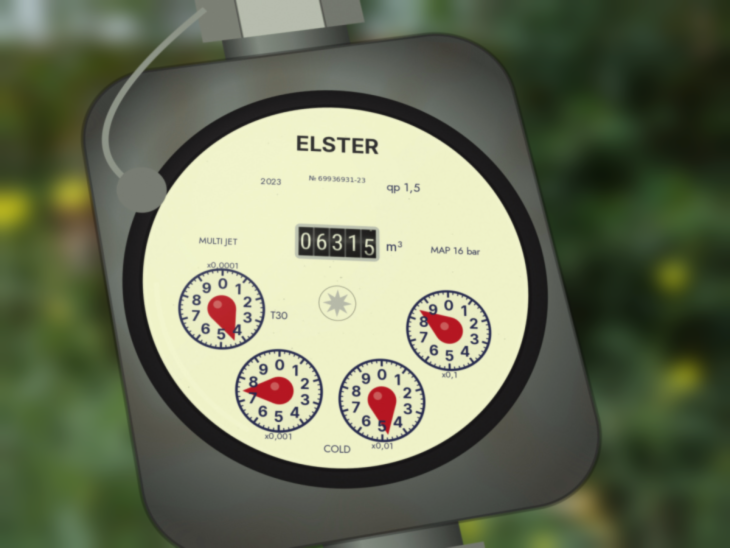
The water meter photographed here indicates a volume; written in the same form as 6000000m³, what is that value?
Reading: 6314.8474m³
